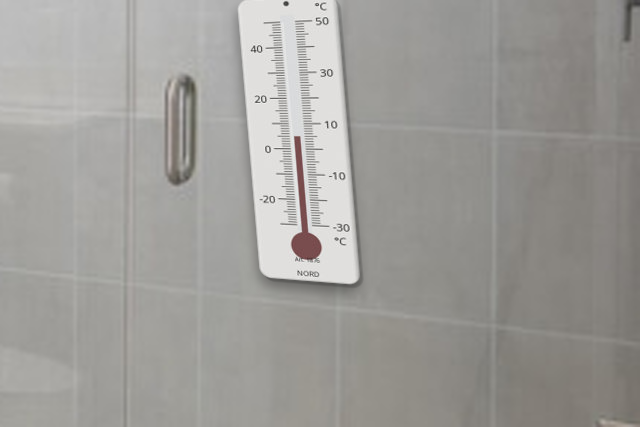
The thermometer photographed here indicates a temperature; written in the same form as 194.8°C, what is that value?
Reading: 5°C
